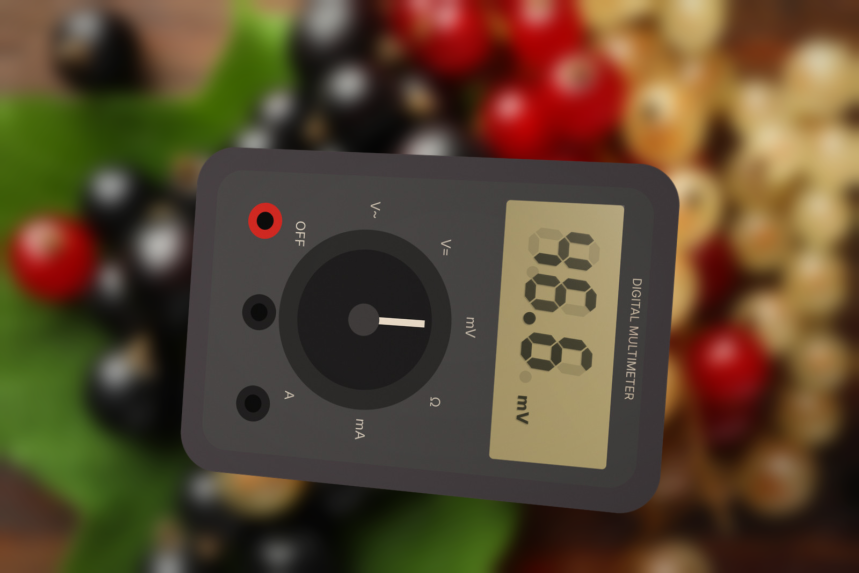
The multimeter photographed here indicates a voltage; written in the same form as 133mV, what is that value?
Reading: 46.6mV
